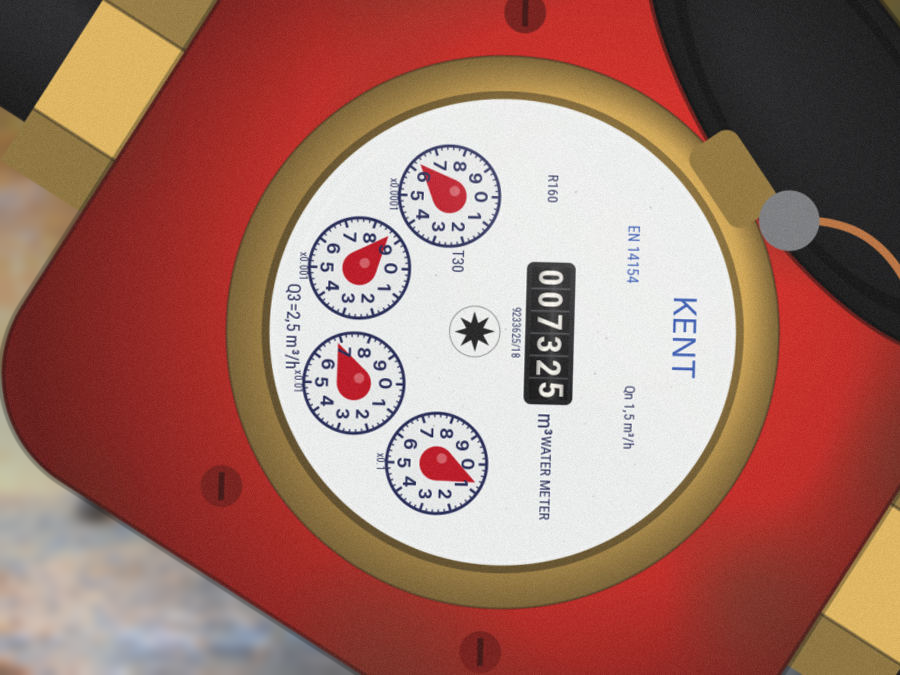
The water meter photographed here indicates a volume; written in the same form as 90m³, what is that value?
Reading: 7325.0686m³
